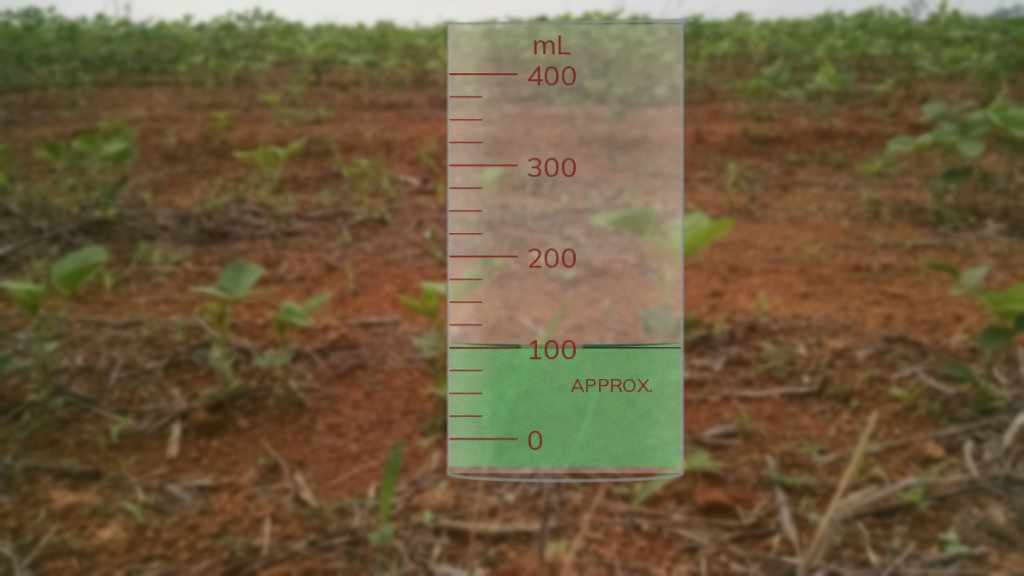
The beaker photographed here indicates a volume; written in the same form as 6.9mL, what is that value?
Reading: 100mL
